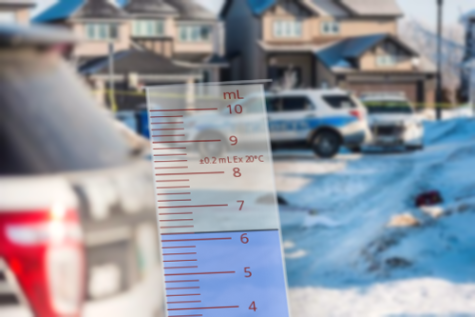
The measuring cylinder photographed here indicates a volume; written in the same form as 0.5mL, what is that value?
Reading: 6.2mL
